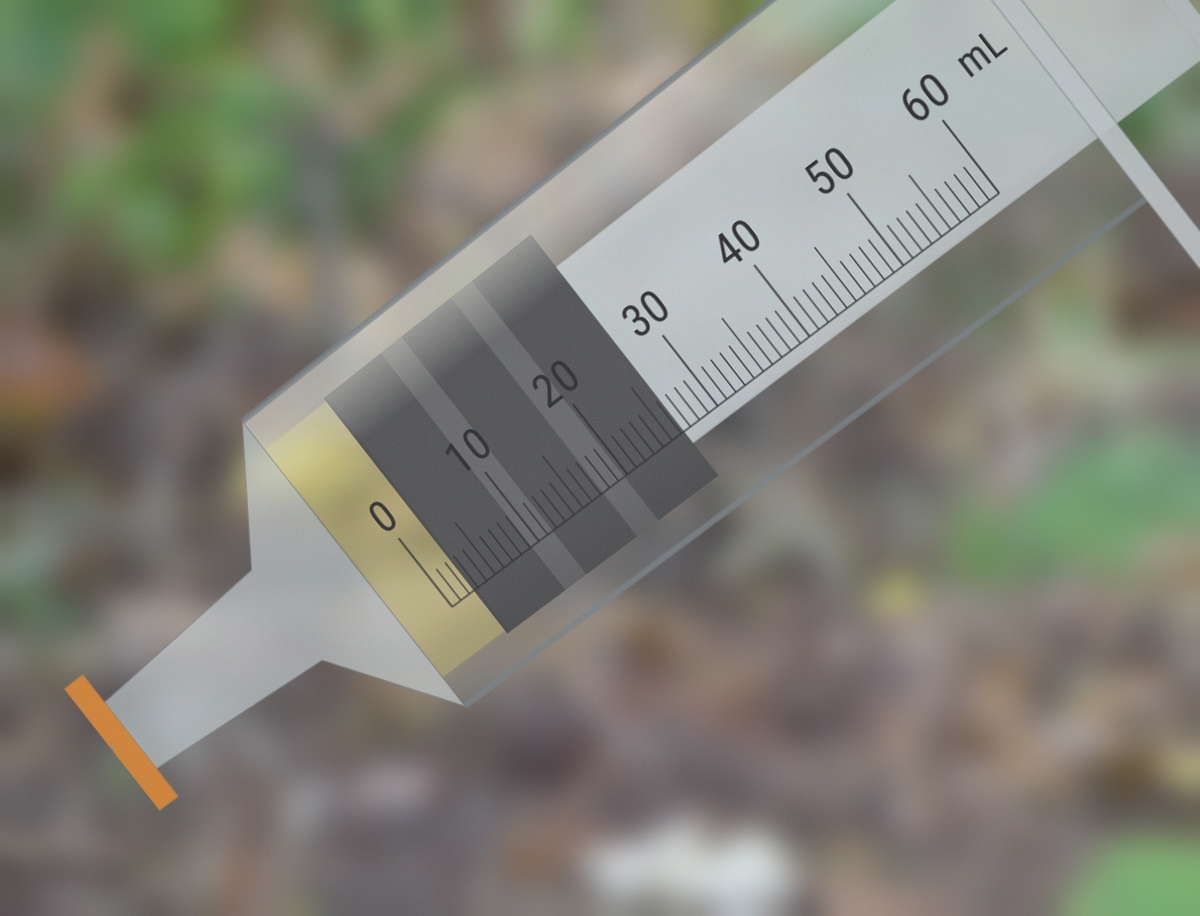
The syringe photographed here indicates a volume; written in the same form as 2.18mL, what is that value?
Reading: 2.5mL
